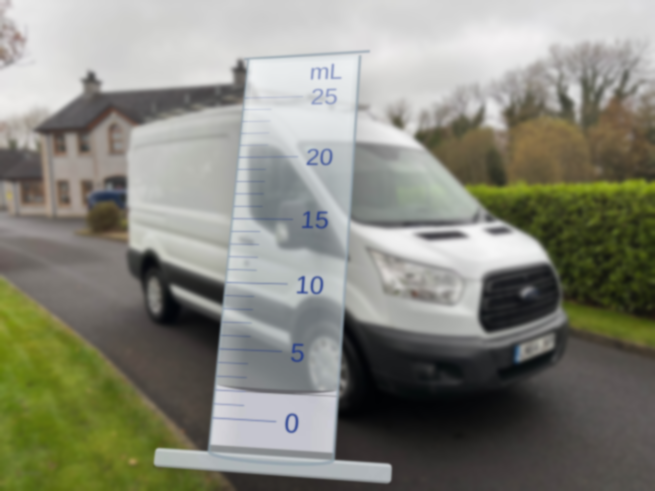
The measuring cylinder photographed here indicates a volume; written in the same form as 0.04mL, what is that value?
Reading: 2mL
